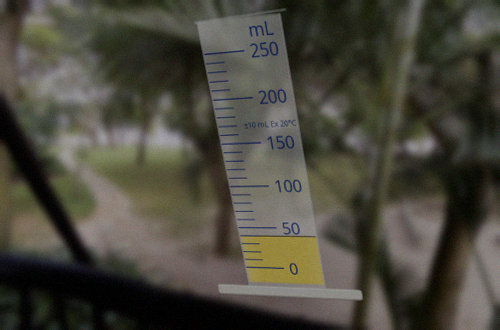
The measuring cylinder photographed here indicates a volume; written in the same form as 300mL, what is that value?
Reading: 40mL
